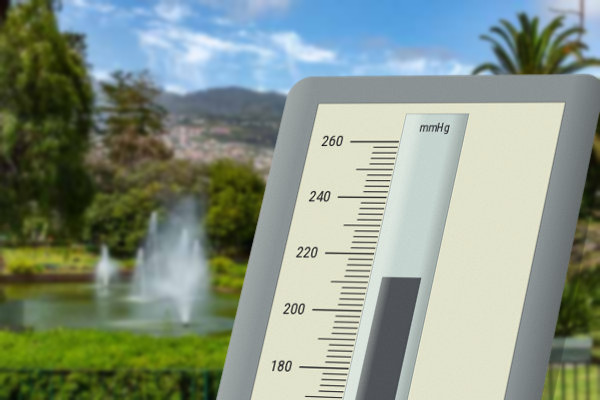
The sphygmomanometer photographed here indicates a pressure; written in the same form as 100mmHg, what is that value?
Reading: 212mmHg
